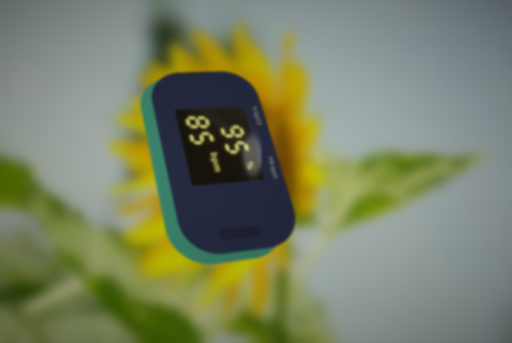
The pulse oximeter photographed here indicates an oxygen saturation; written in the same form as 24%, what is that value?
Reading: 95%
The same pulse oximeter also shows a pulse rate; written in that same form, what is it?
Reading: 85bpm
